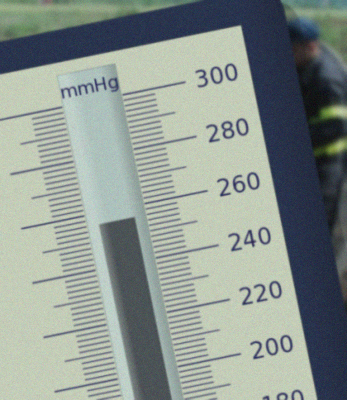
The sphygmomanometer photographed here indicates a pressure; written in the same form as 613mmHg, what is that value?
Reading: 256mmHg
